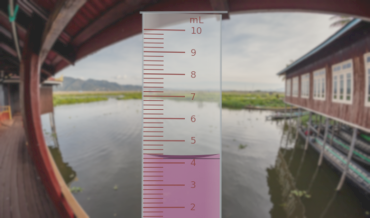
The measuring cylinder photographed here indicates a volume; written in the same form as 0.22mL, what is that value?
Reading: 4.2mL
